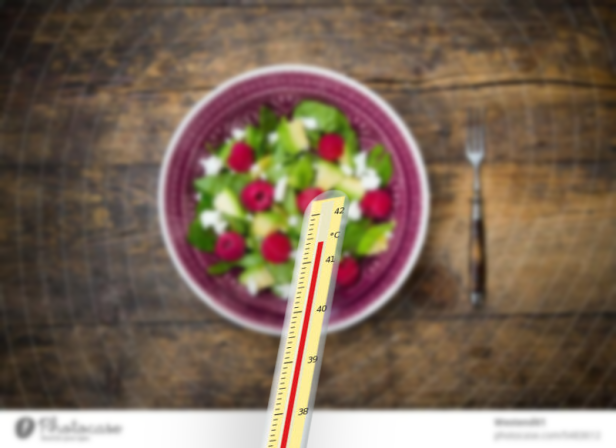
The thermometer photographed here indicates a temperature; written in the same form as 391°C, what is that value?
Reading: 41.4°C
